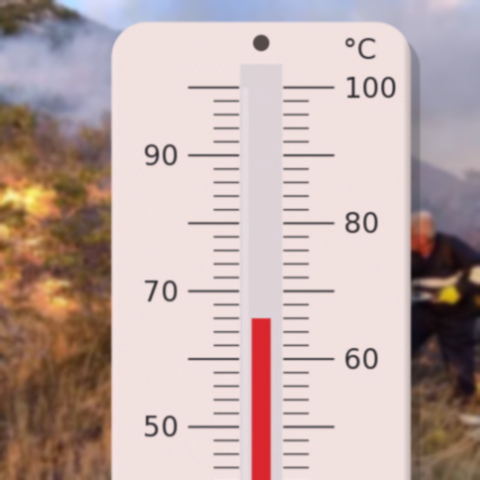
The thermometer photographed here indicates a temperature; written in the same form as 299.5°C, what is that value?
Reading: 66°C
